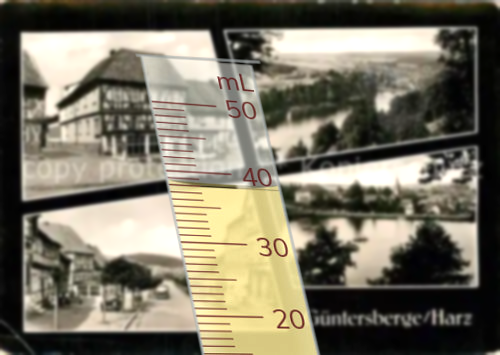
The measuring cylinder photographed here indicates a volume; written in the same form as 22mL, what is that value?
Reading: 38mL
